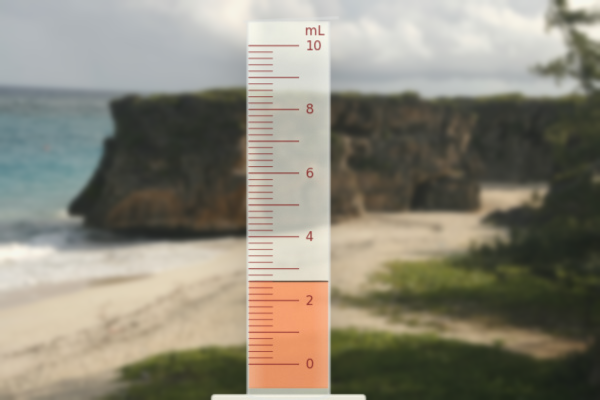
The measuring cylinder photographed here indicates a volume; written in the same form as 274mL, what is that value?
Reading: 2.6mL
